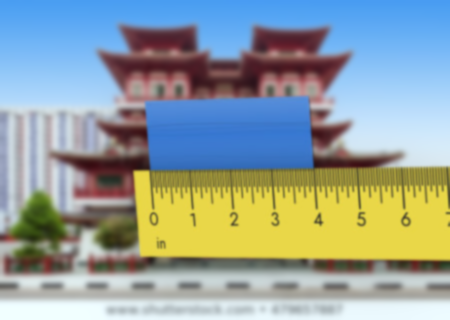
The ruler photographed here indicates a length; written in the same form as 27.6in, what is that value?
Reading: 4in
